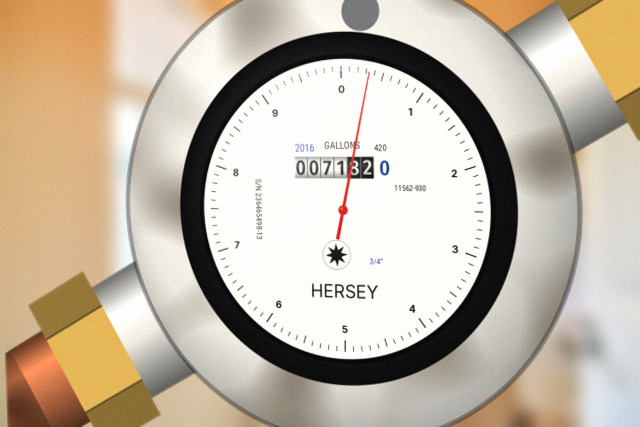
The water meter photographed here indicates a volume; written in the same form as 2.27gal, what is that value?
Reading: 71820.3gal
